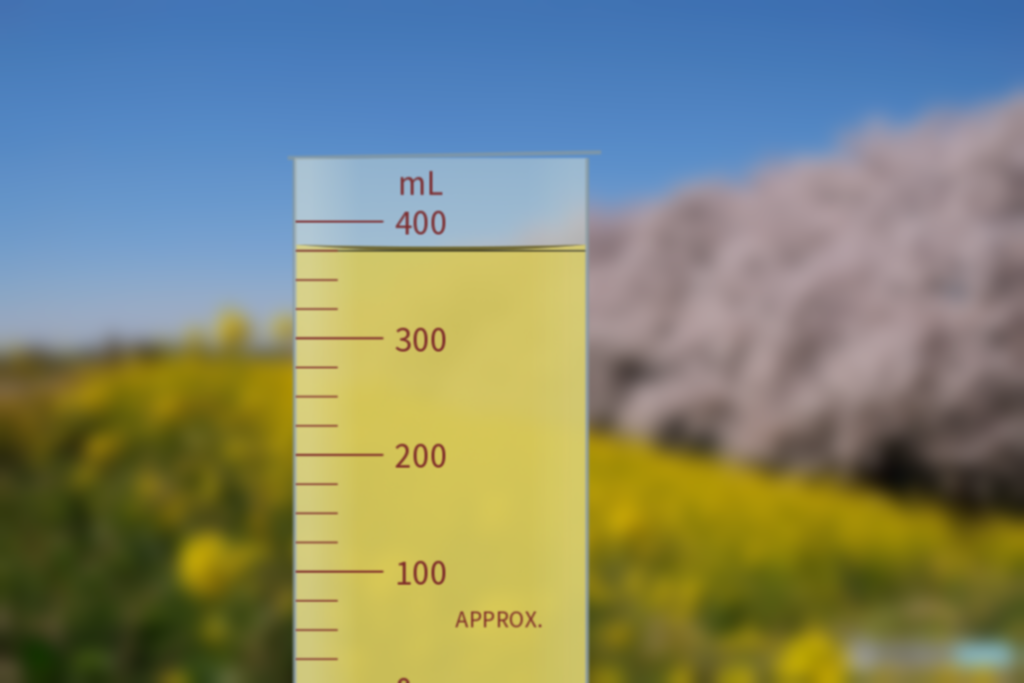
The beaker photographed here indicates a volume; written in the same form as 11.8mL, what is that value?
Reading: 375mL
